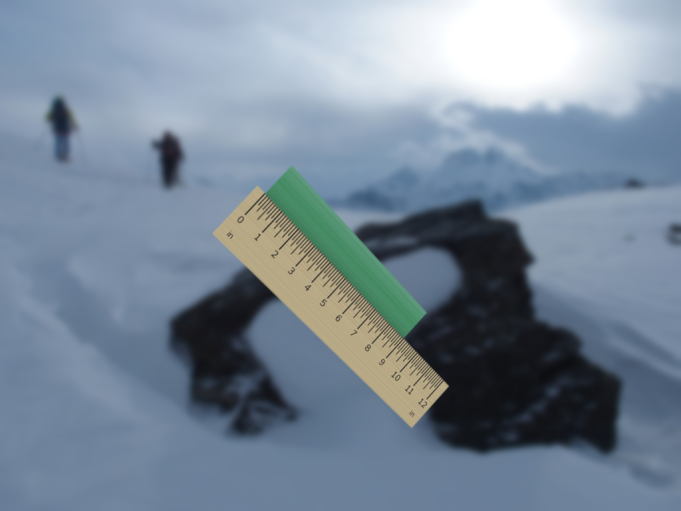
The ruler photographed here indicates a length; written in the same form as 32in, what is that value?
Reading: 9in
